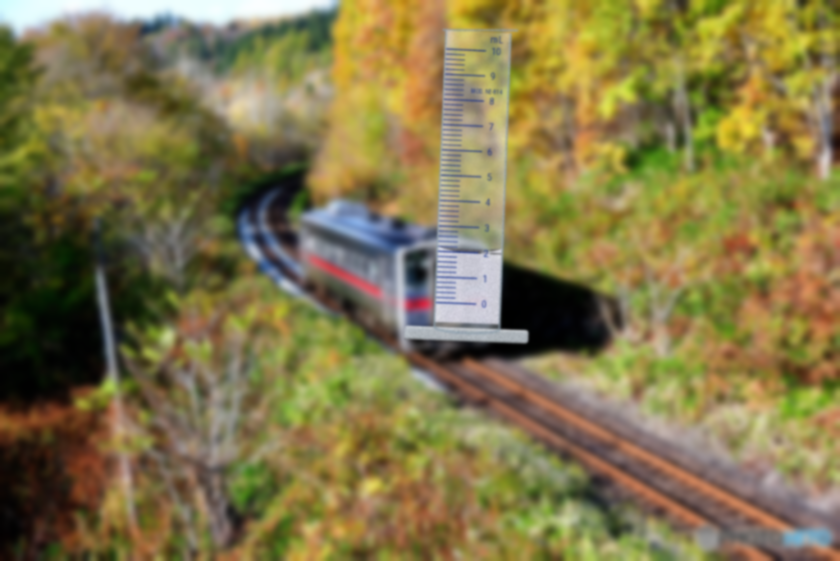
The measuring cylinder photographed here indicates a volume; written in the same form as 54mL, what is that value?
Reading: 2mL
